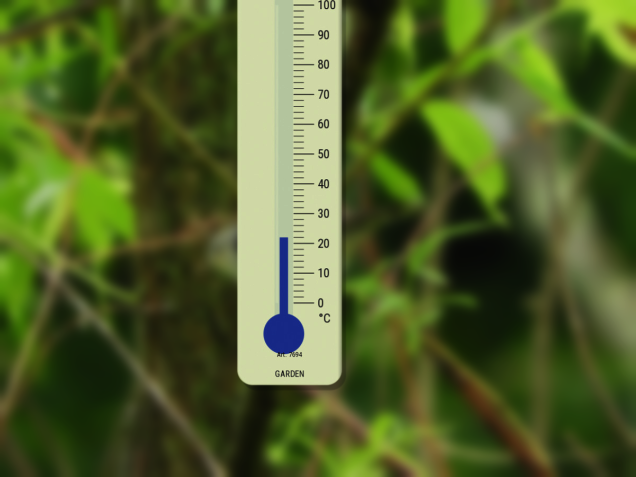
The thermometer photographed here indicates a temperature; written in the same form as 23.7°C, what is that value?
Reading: 22°C
